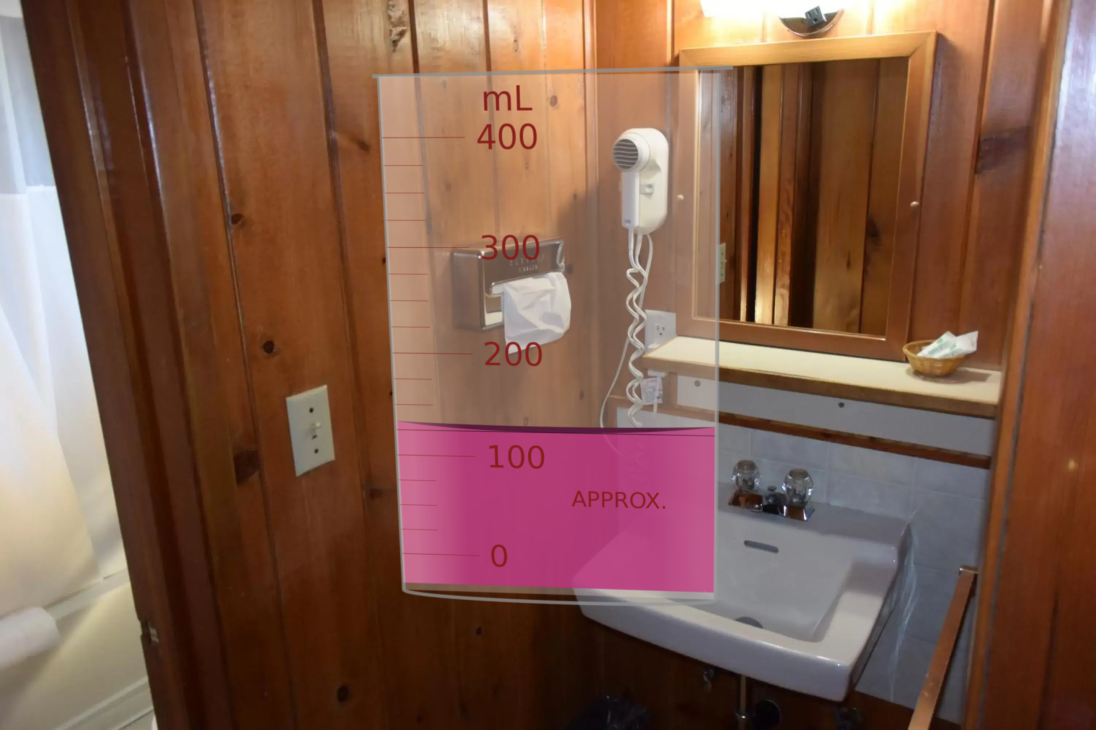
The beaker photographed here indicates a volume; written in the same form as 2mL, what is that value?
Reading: 125mL
